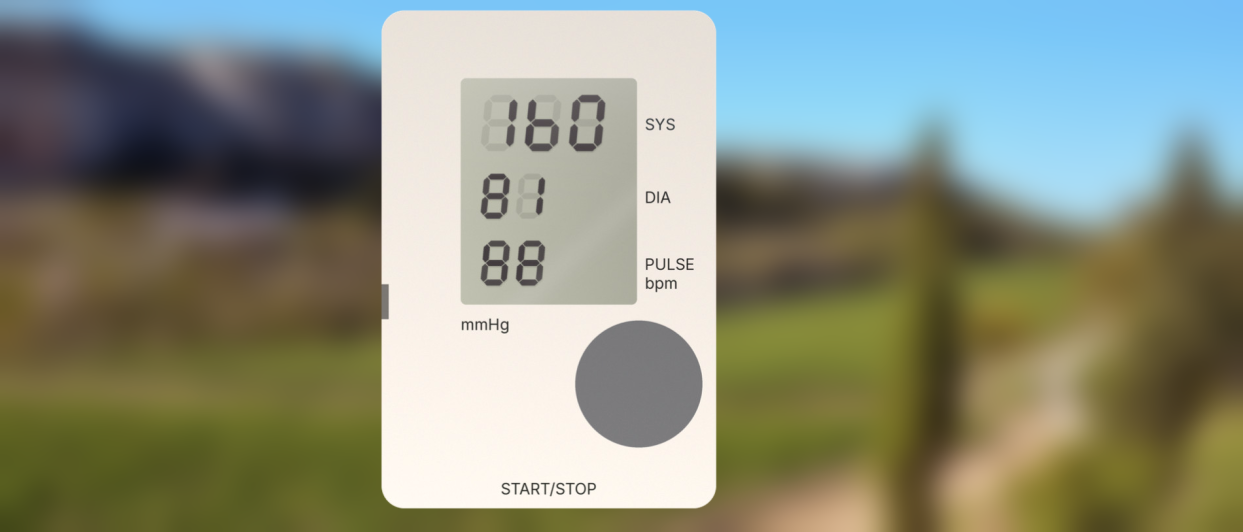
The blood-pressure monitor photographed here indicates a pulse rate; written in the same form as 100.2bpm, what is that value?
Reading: 88bpm
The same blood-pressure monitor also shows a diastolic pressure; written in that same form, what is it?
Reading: 81mmHg
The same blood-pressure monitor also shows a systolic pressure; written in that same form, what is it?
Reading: 160mmHg
